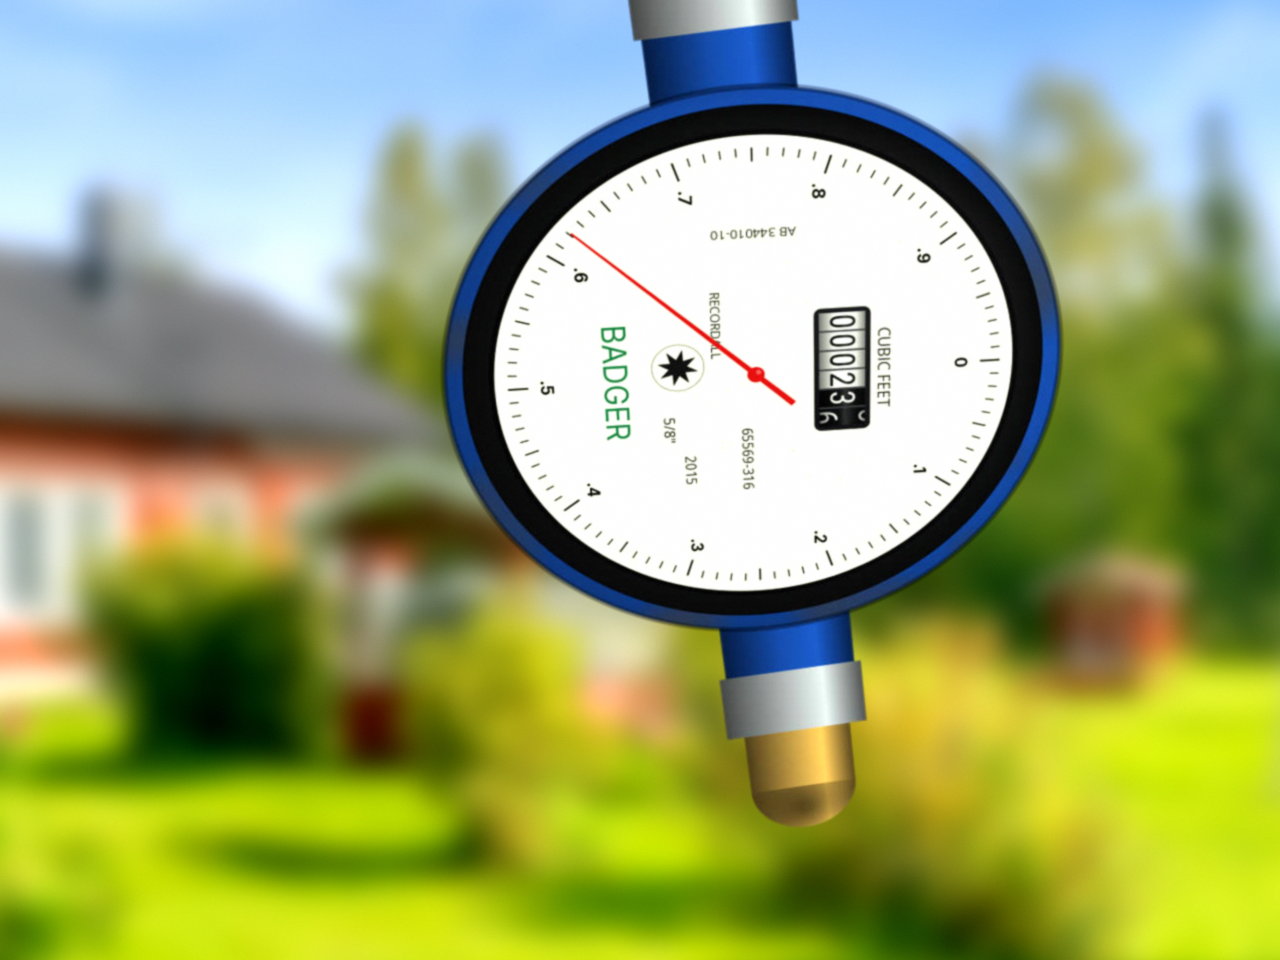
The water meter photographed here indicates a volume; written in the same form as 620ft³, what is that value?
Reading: 235.62ft³
